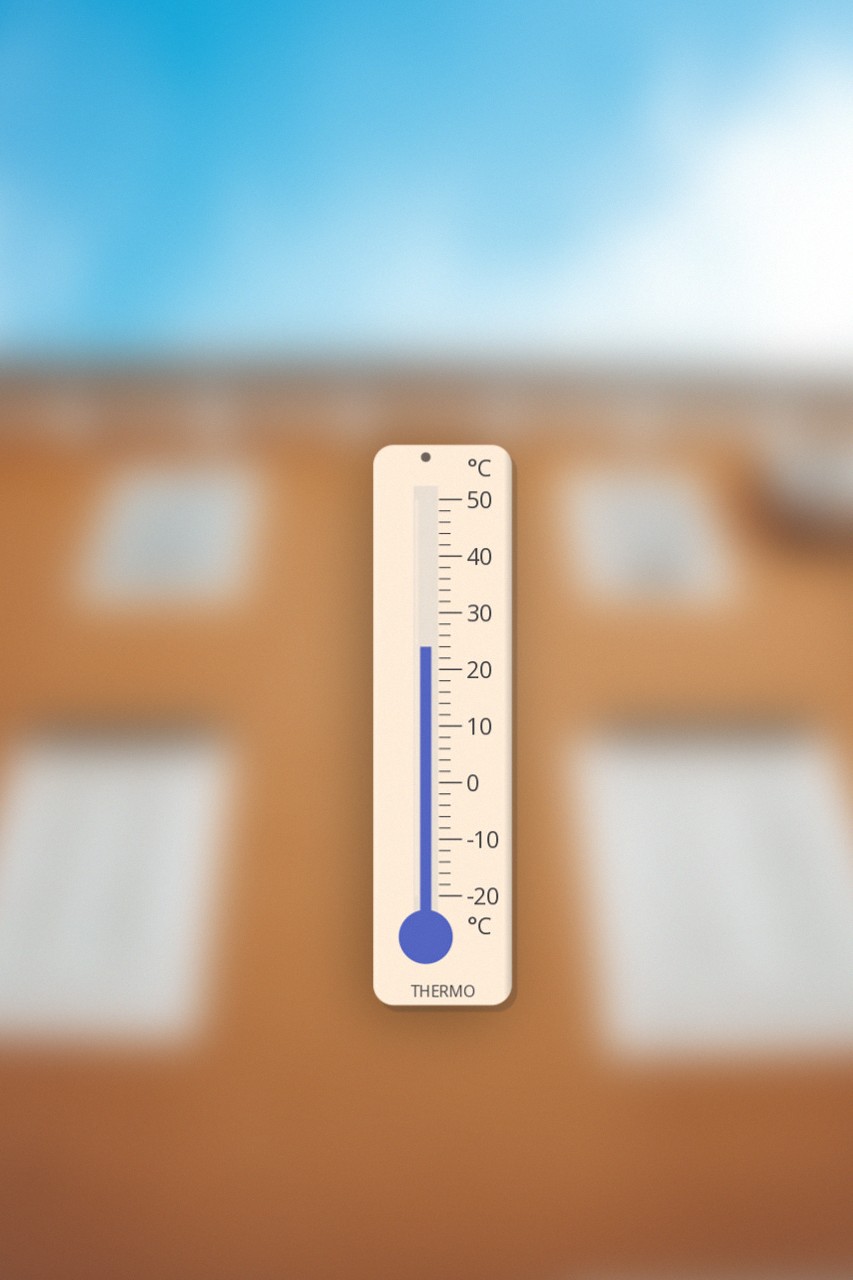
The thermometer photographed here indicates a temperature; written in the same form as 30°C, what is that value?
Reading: 24°C
